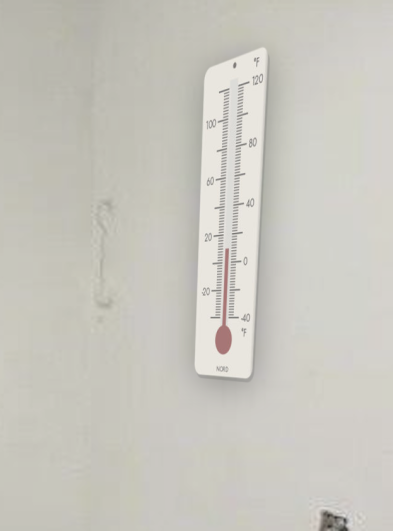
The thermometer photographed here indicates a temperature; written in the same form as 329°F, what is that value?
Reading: 10°F
